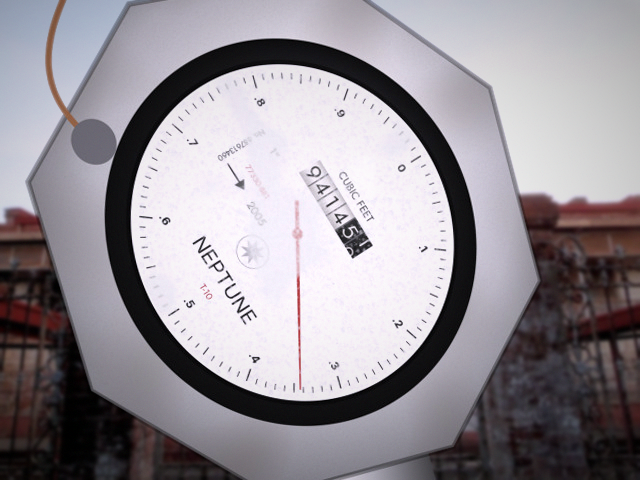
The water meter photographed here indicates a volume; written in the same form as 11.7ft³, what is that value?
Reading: 941451.34ft³
